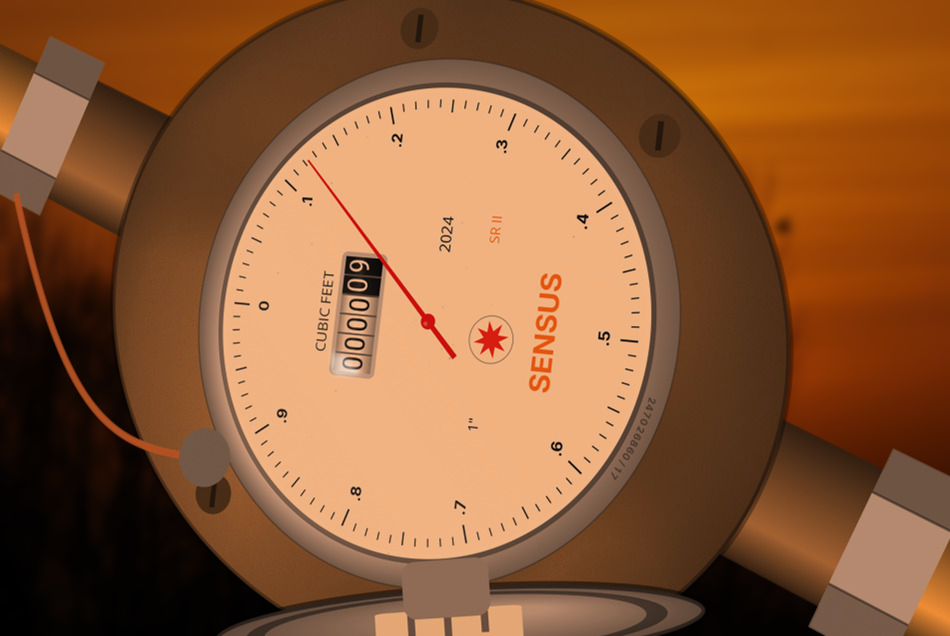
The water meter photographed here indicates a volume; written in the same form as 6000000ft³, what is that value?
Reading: 9.12ft³
